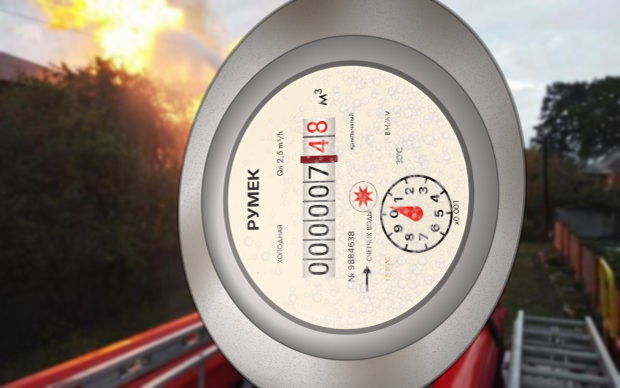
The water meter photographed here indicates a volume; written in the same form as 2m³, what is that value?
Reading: 7.480m³
